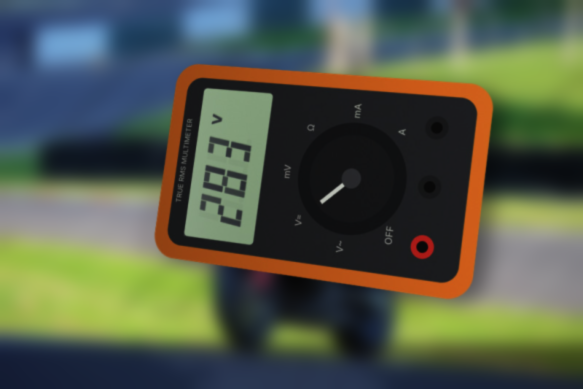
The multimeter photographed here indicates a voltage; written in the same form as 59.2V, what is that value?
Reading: 283V
